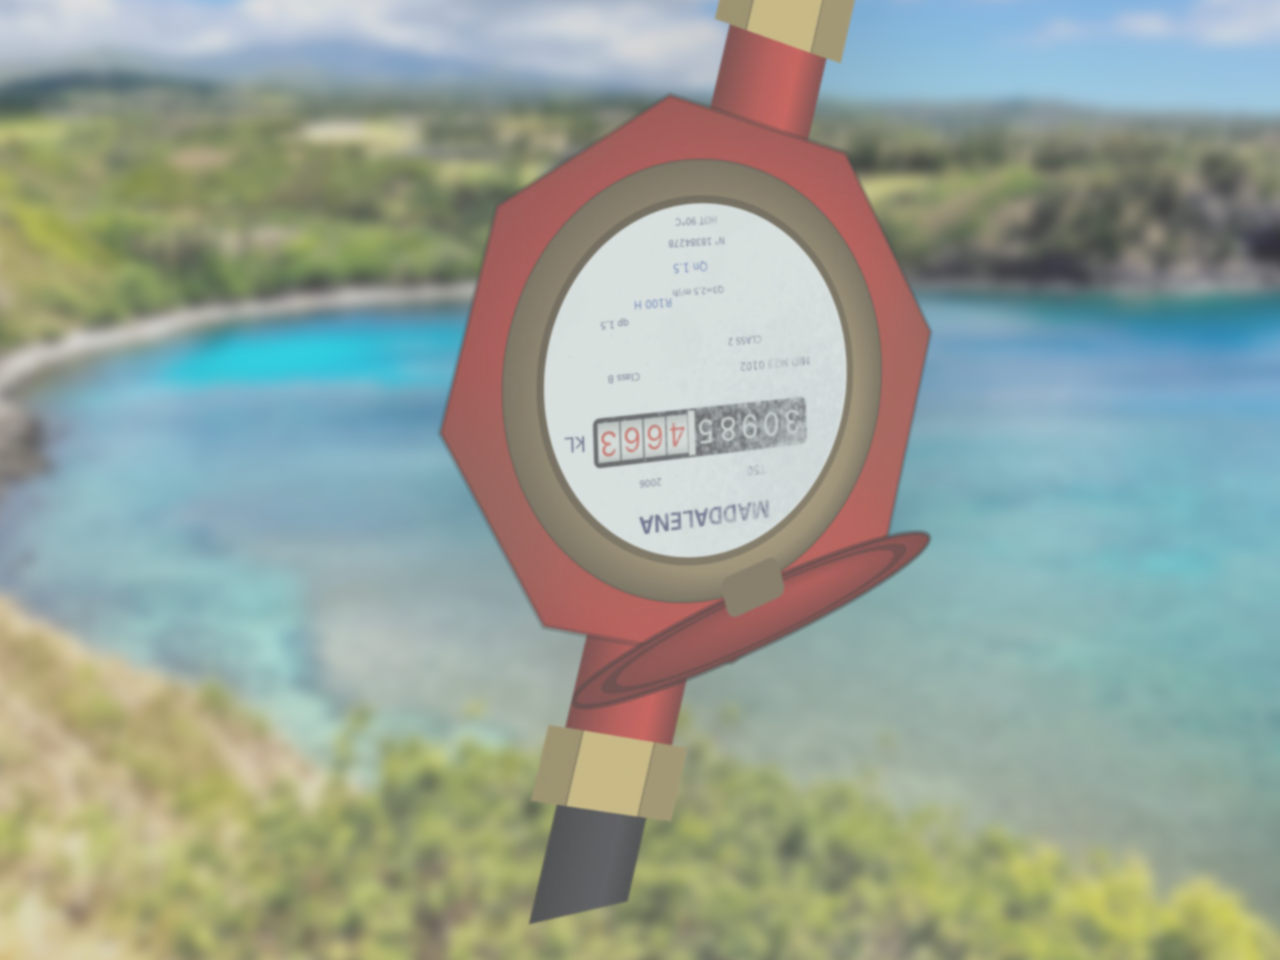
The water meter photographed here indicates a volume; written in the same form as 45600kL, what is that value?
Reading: 30985.4663kL
